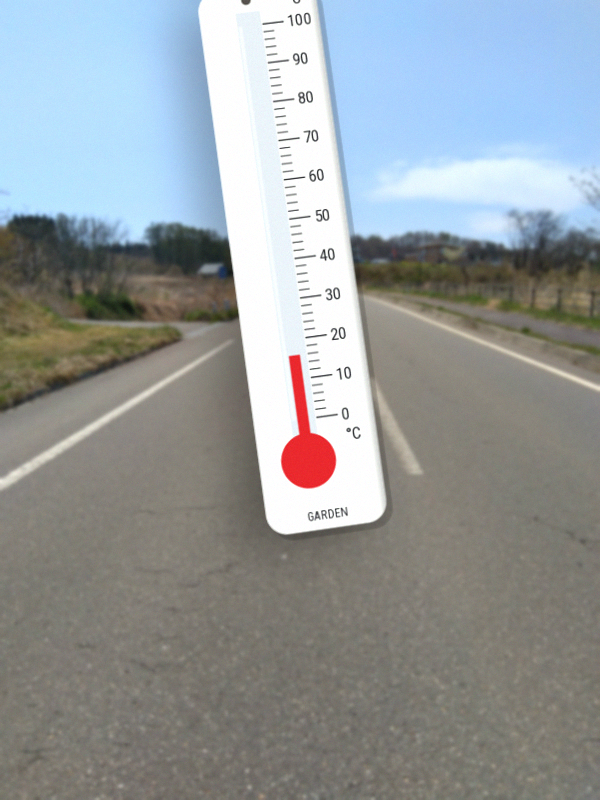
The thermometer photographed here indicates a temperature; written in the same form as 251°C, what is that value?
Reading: 16°C
